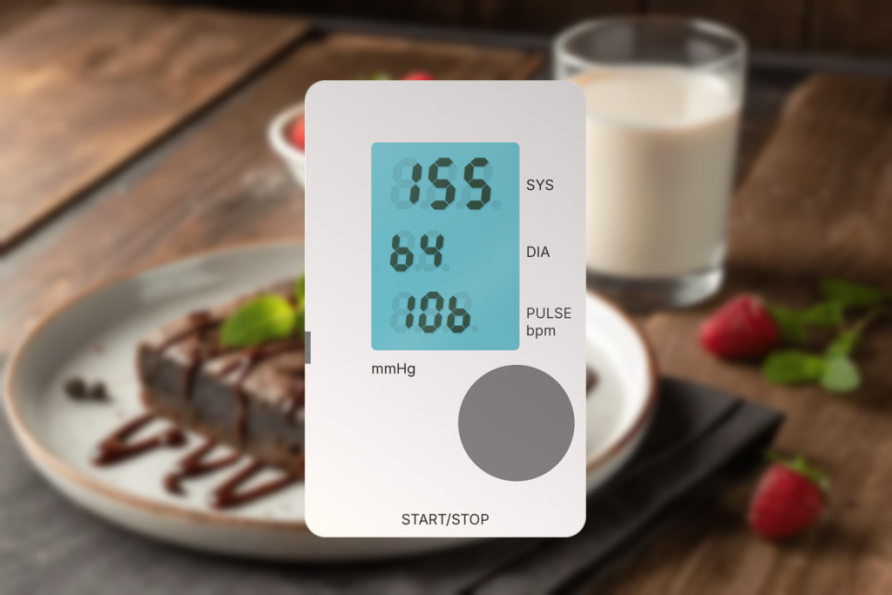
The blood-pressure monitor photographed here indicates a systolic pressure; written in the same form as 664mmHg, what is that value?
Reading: 155mmHg
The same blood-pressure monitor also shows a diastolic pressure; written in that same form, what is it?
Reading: 64mmHg
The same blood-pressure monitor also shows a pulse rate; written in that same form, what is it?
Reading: 106bpm
